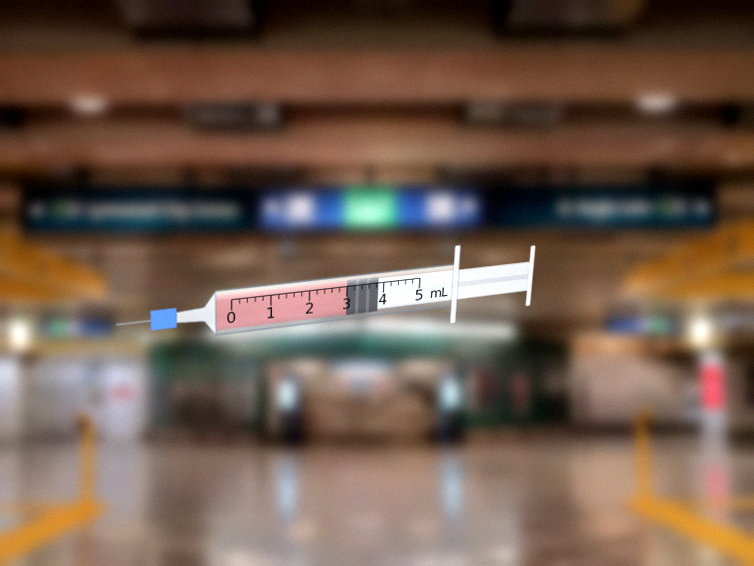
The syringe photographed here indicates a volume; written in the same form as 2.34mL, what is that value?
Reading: 3mL
